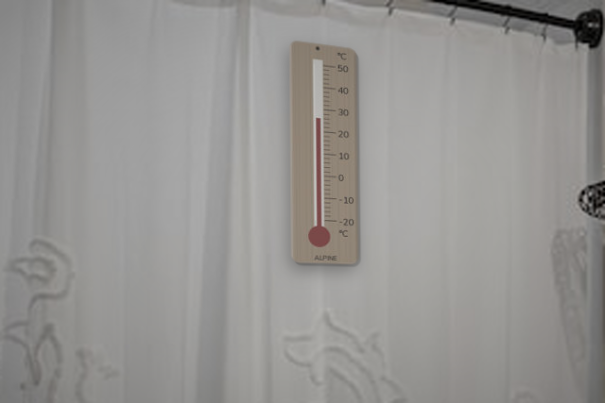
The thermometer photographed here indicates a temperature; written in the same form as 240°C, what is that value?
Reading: 26°C
